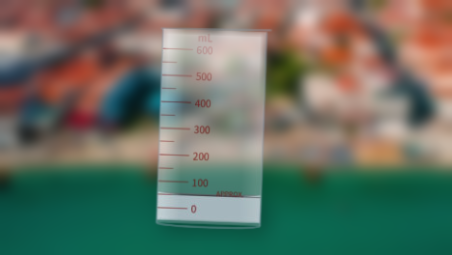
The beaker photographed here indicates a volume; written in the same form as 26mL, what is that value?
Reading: 50mL
